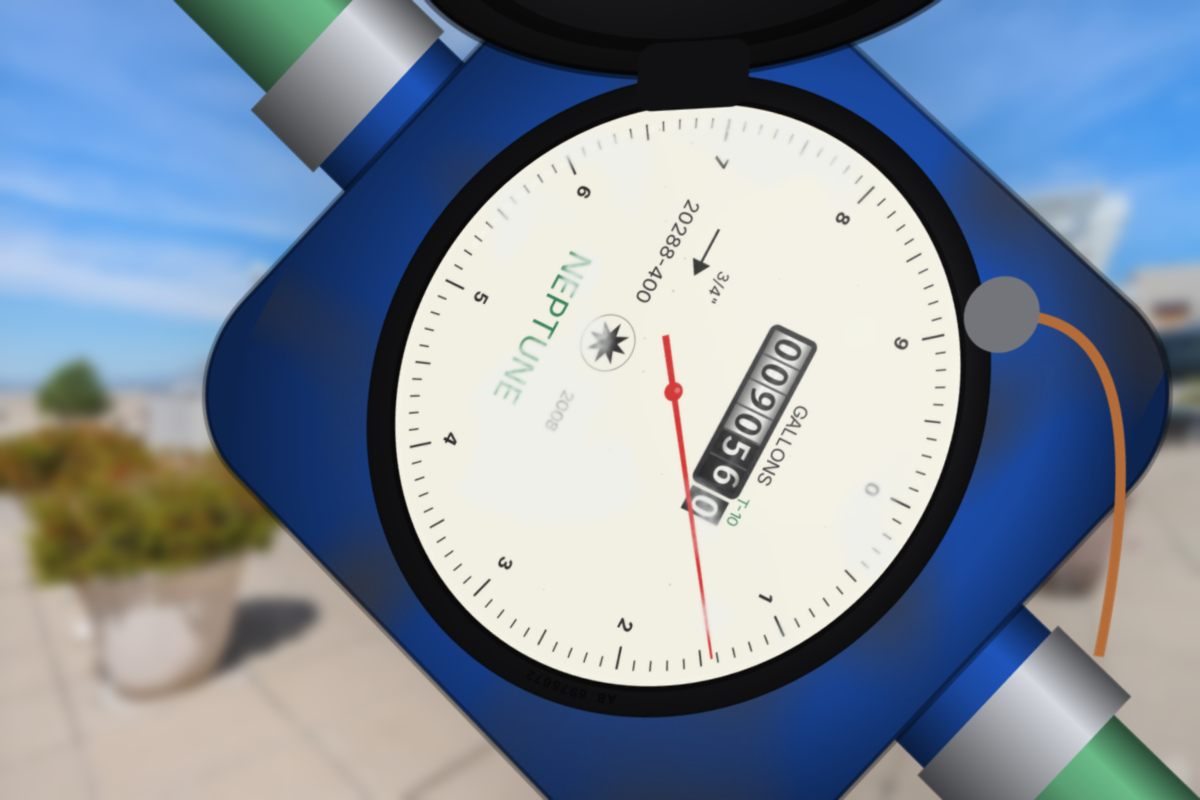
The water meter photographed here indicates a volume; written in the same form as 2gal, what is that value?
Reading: 90561.4gal
